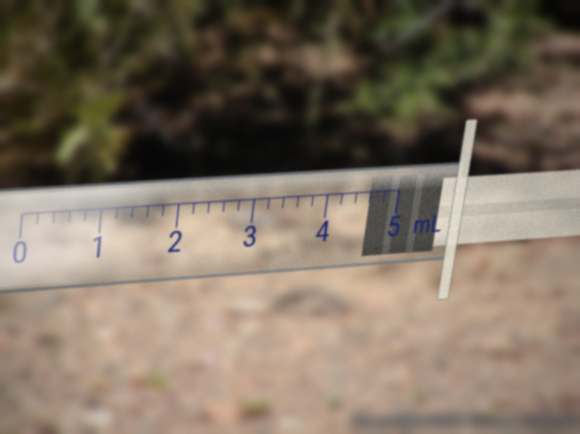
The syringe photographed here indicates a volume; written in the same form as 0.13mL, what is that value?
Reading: 4.6mL
